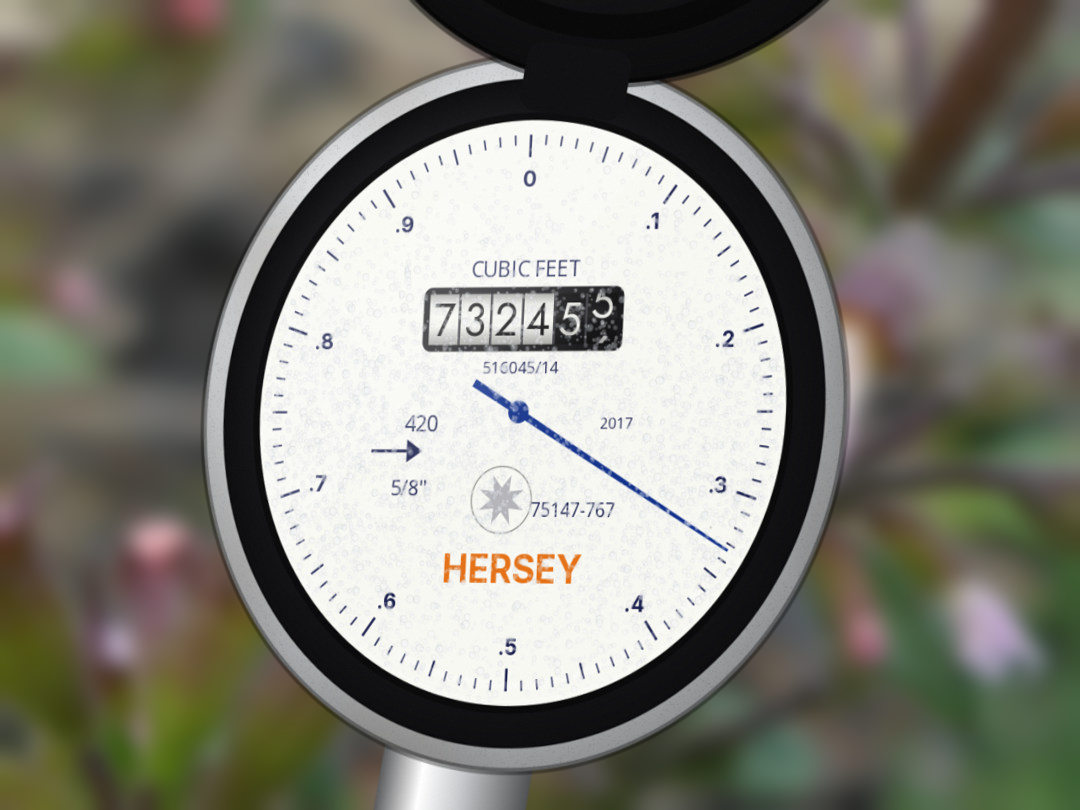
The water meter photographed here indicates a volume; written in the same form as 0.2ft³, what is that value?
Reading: 732455.33ft³
